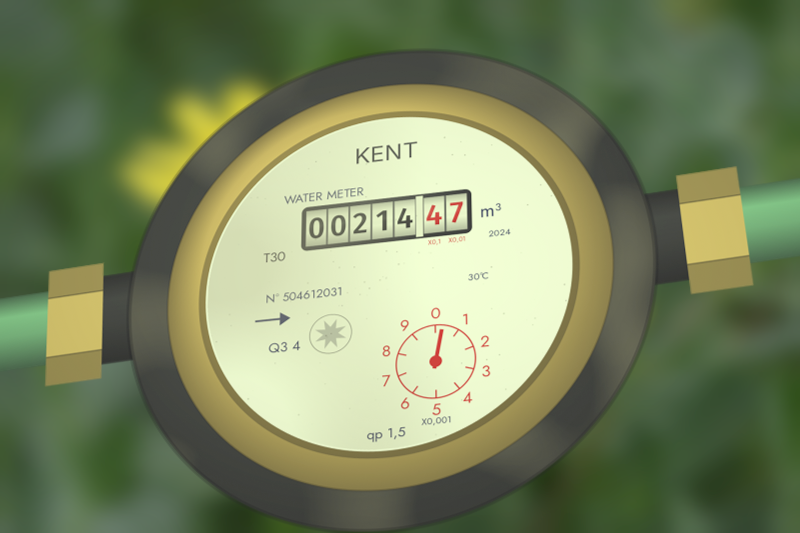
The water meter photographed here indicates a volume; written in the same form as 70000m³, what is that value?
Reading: 214.470m³
